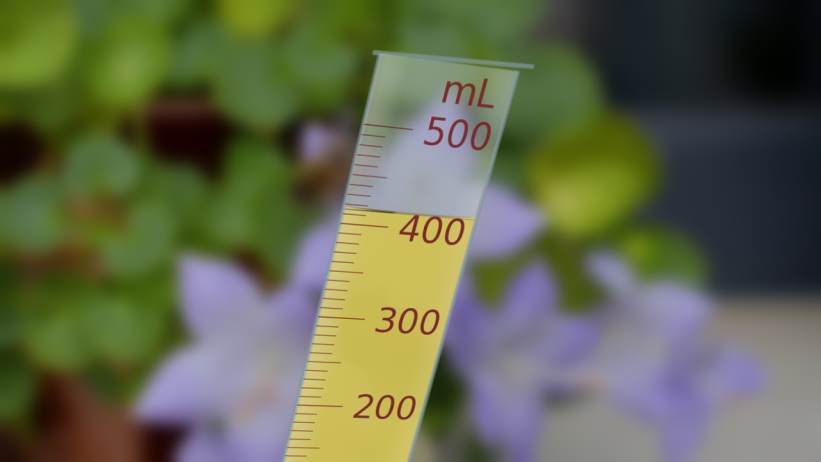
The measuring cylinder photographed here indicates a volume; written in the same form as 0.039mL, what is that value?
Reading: 415mL
